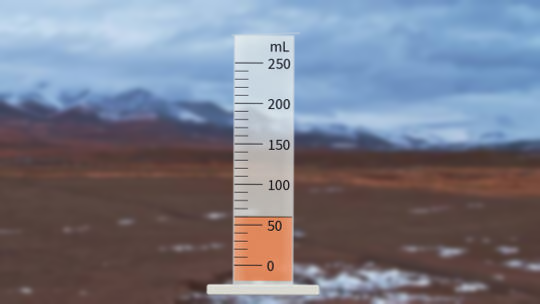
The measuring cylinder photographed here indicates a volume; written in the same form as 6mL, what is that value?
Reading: 60mL
